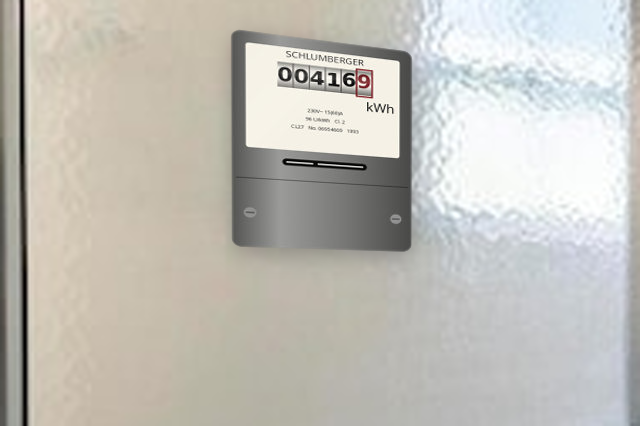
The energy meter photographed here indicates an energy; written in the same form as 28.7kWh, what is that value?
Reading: 416.9kWh
